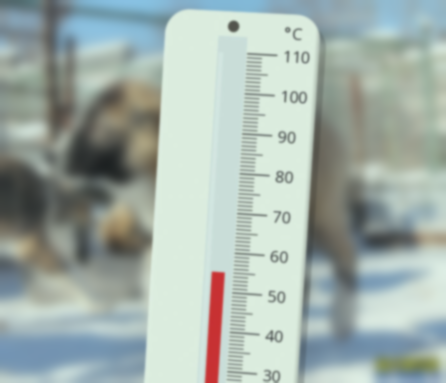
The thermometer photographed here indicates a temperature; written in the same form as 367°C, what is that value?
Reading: 55°C
